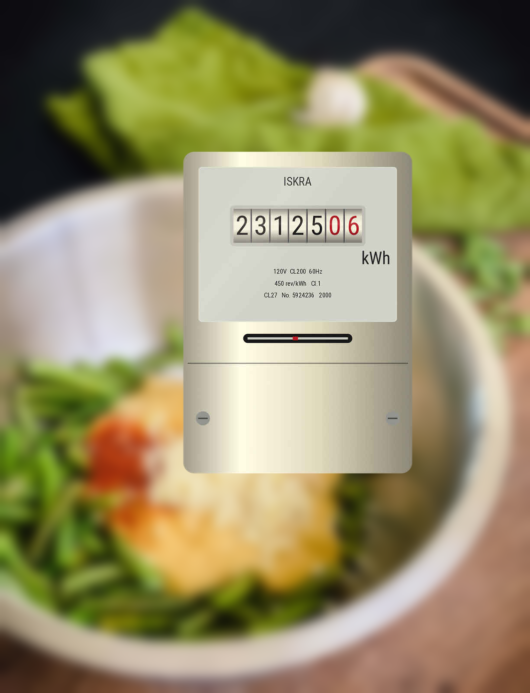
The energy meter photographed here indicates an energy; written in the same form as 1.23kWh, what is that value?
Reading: 23125.06kWh
